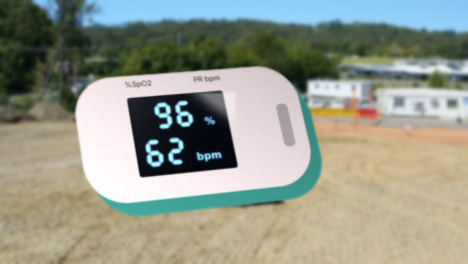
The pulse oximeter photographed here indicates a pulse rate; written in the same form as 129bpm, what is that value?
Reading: 62bpm
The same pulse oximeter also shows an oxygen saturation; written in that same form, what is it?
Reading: 96%
